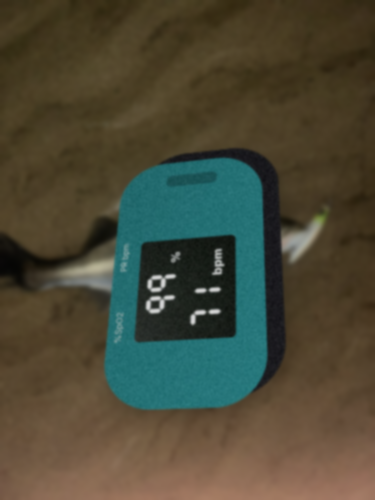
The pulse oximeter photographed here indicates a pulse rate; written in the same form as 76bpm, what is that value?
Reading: 71bpm
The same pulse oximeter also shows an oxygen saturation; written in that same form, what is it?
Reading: 99%
